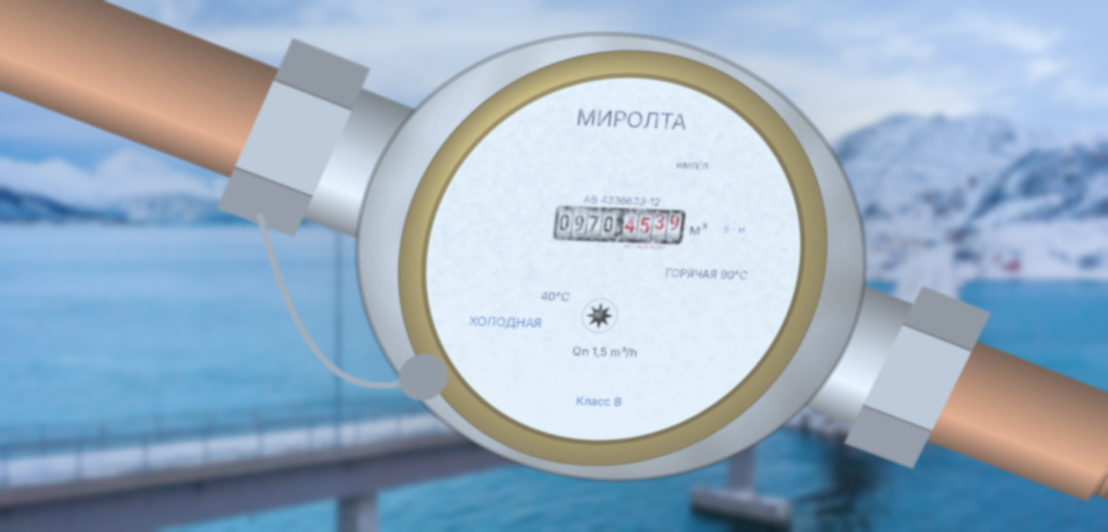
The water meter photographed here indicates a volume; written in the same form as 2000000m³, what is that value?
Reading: 970.4539m³
